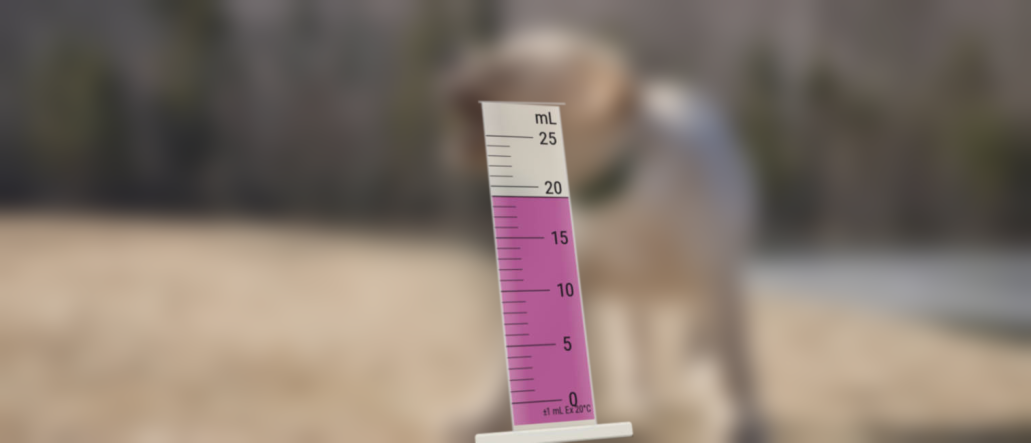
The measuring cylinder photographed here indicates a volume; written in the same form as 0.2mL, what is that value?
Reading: 19mL
